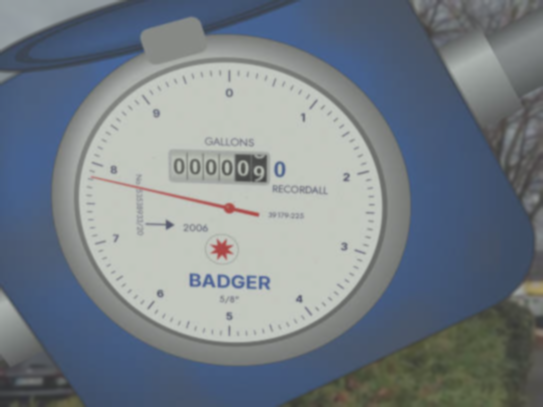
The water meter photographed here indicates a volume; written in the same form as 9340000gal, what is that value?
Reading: 87.8gal
